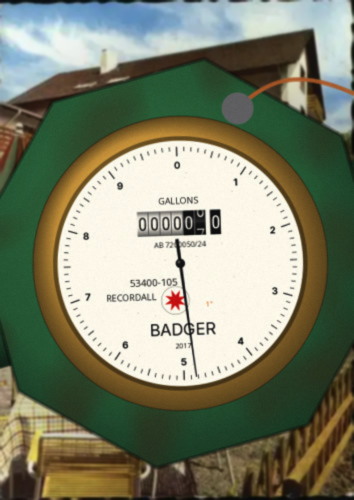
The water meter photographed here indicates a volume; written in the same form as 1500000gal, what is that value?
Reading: 64.8gal
